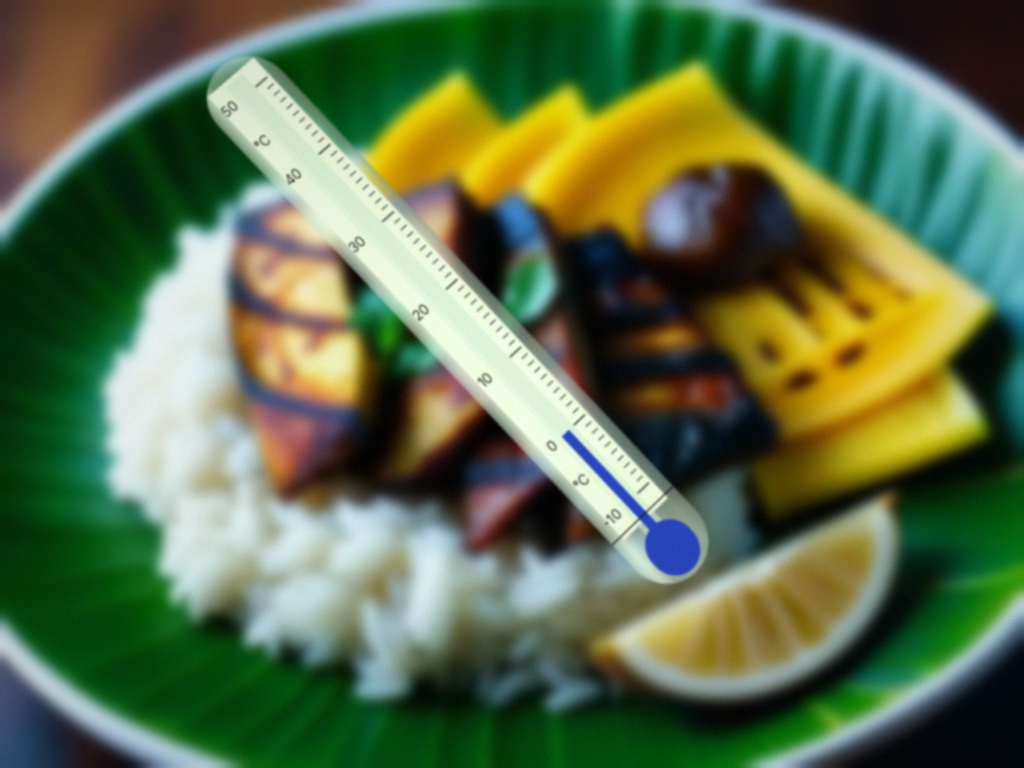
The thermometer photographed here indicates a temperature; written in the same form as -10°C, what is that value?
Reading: 0°C
